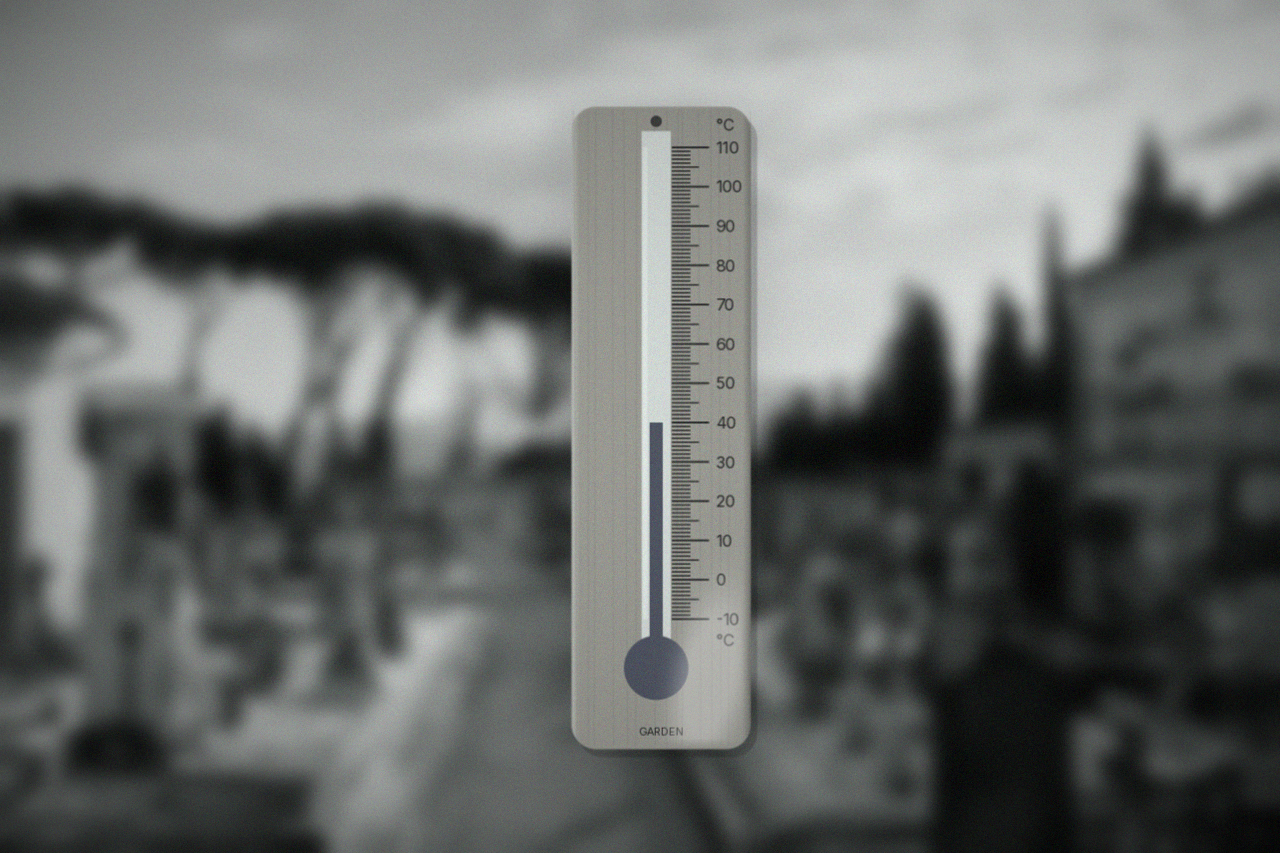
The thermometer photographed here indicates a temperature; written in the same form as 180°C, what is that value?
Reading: 40°C
